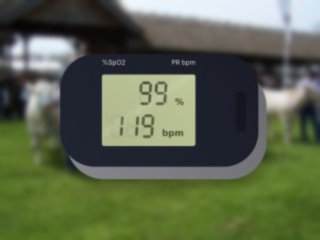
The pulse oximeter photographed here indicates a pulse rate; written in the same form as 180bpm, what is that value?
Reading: 119bpm
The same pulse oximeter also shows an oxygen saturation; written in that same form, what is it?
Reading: 99%
